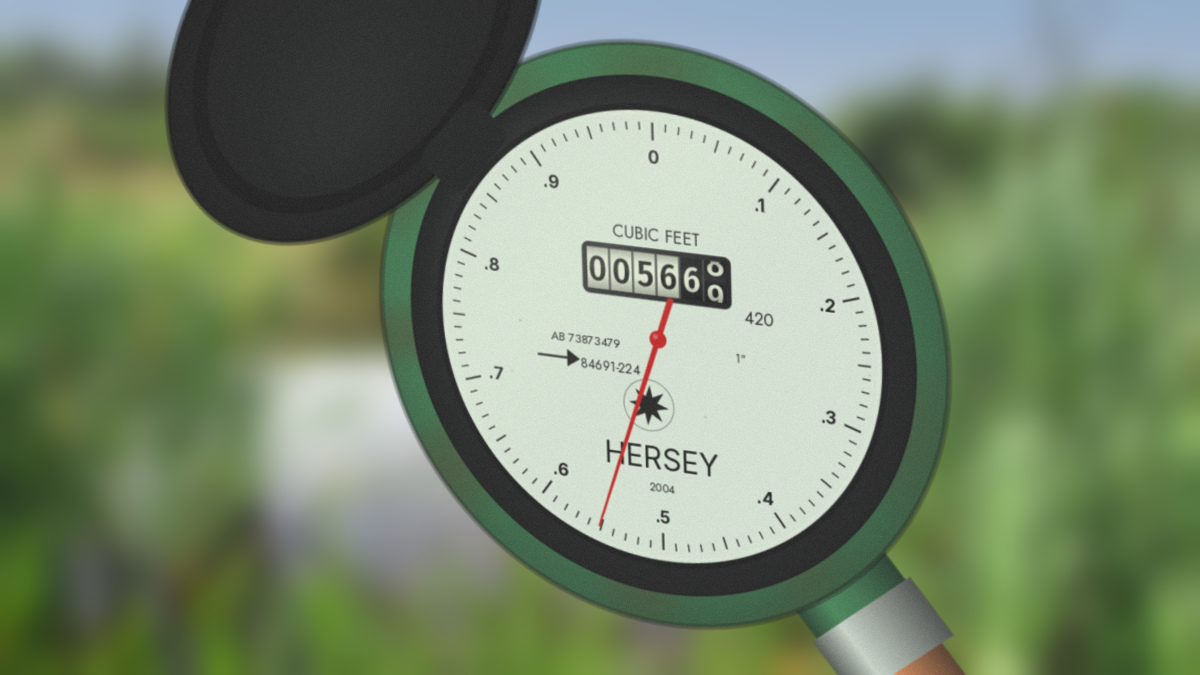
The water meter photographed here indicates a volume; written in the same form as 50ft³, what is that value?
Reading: 5668.55ft³
